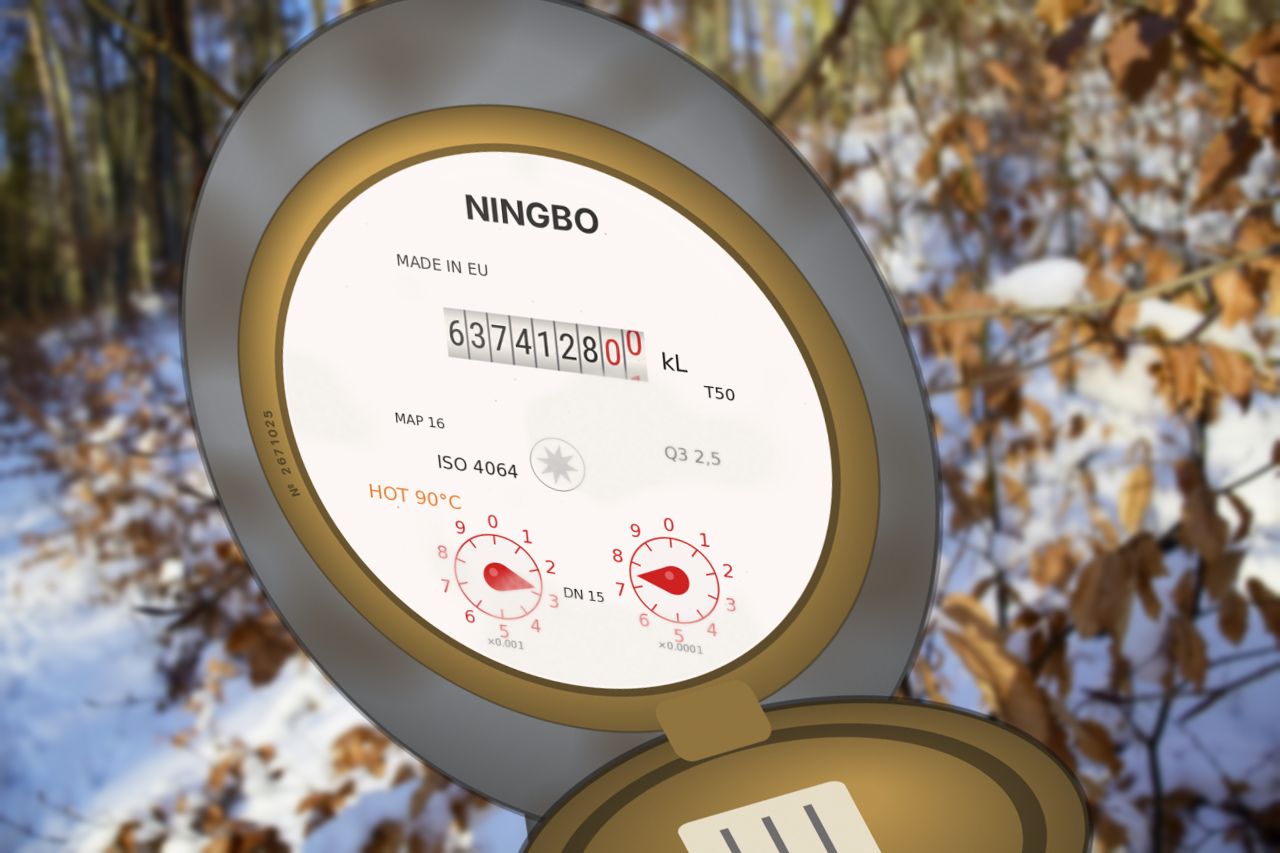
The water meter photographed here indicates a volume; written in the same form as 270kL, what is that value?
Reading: 6374128.0027kL
